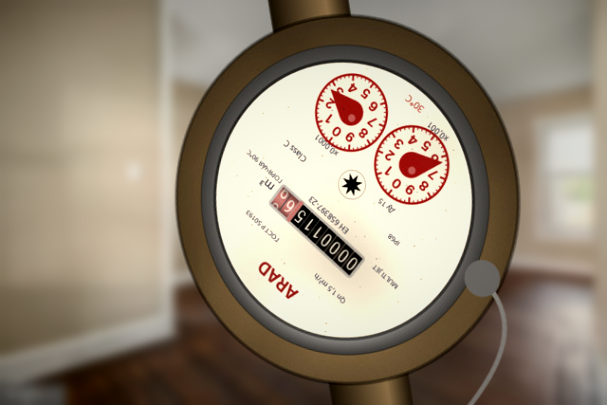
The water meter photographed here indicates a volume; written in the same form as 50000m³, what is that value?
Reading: 115.6862m³
